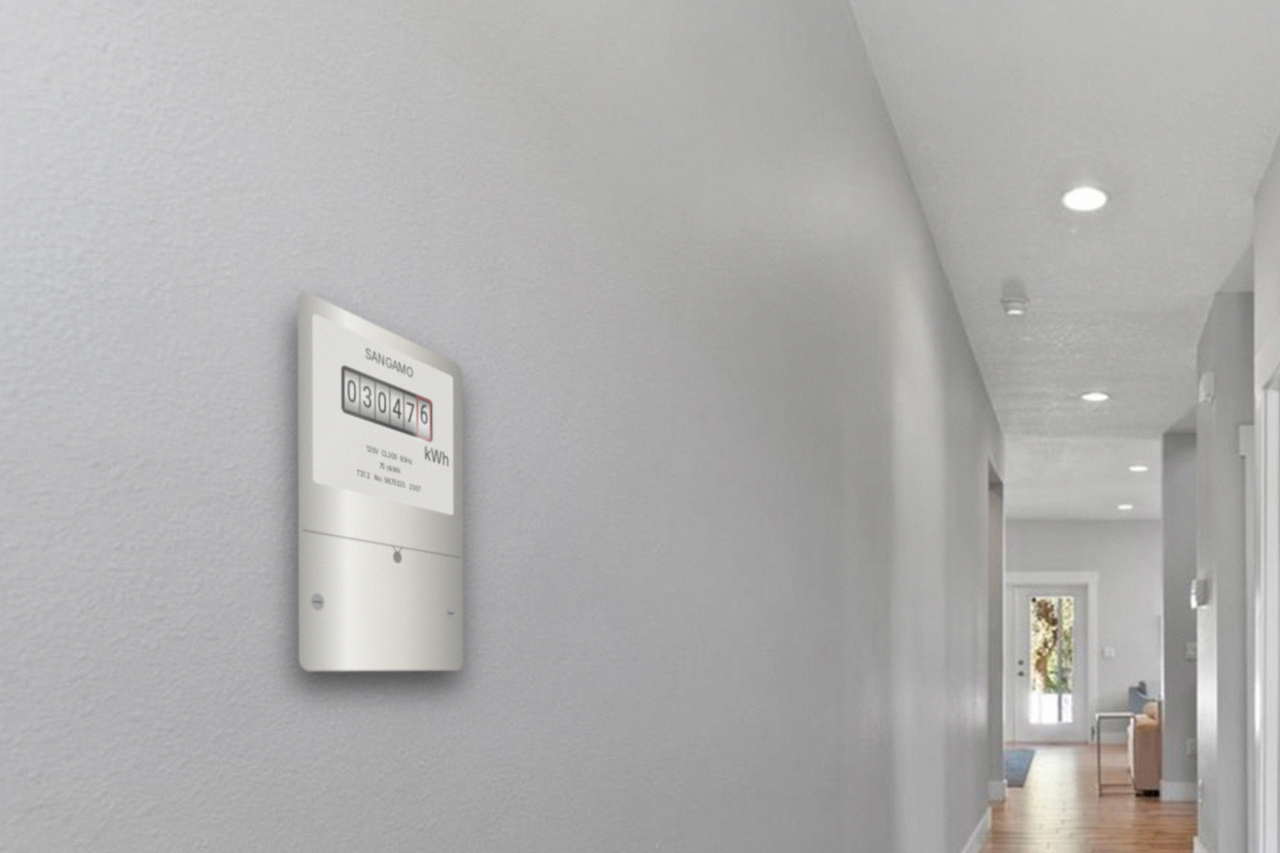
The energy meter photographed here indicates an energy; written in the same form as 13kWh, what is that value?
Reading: 3047.6kWh
